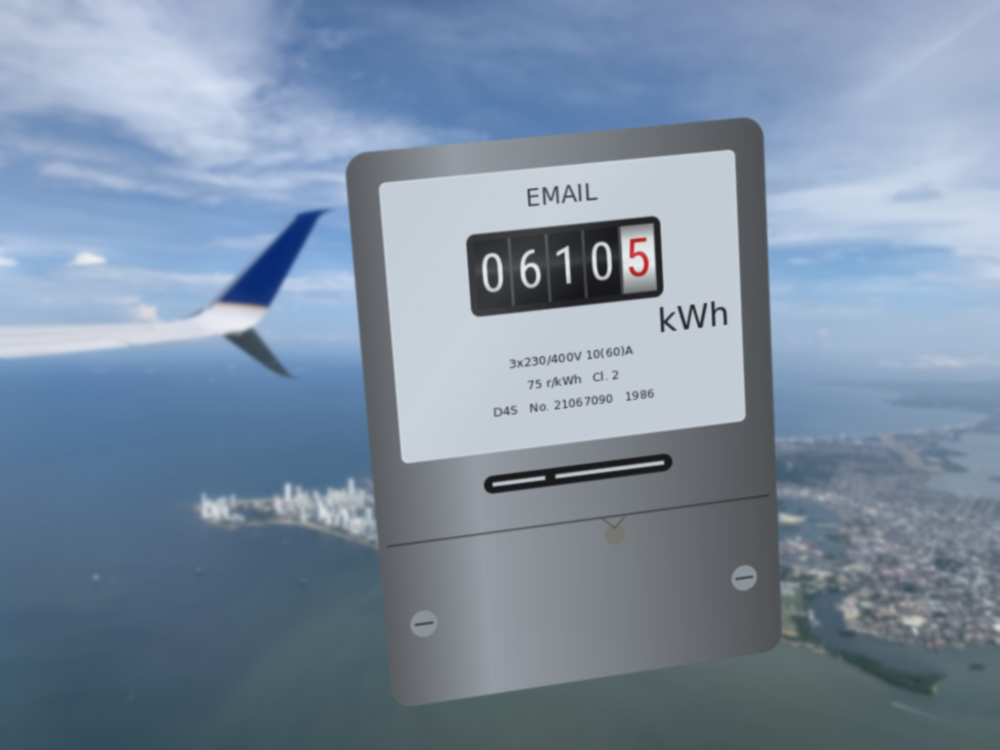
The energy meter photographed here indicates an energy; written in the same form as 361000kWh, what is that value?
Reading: 610.5kWh
